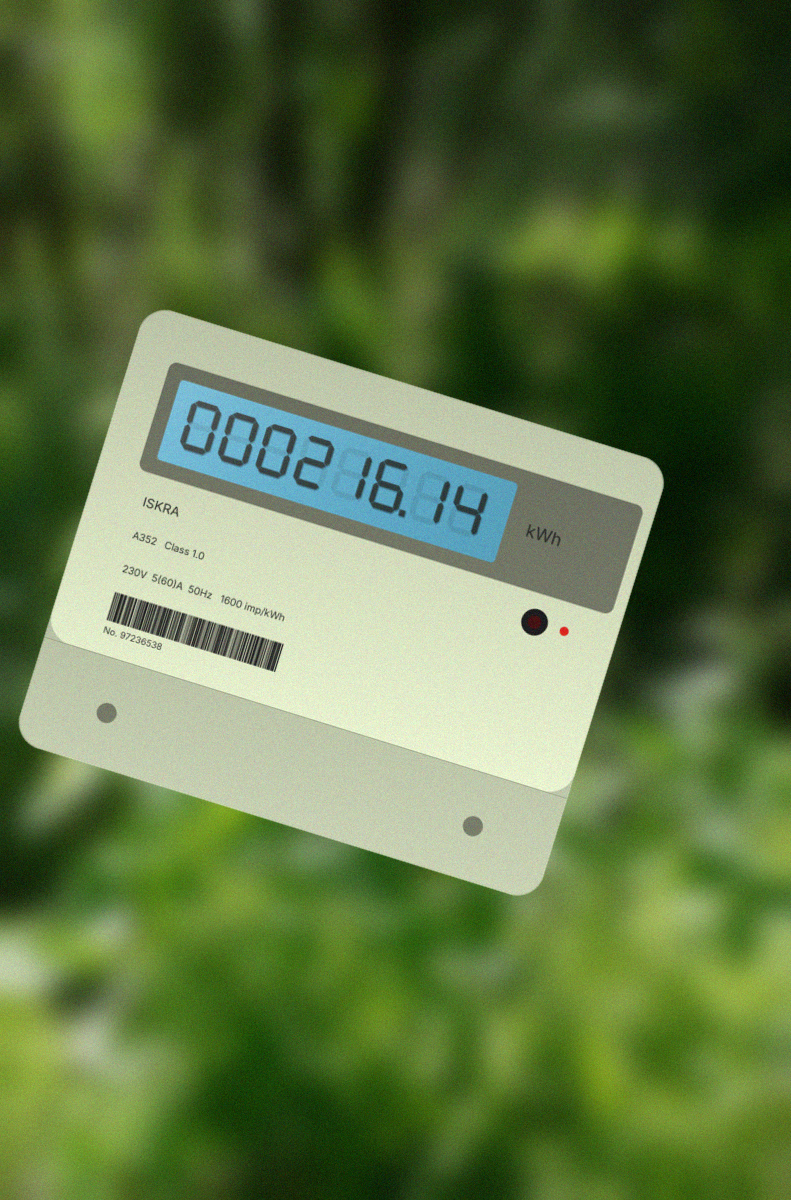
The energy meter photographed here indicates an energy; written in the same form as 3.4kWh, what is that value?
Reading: 216.14kWh
